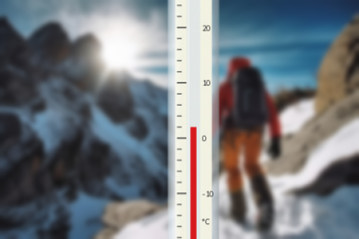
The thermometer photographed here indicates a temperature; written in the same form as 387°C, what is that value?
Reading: 2°C
